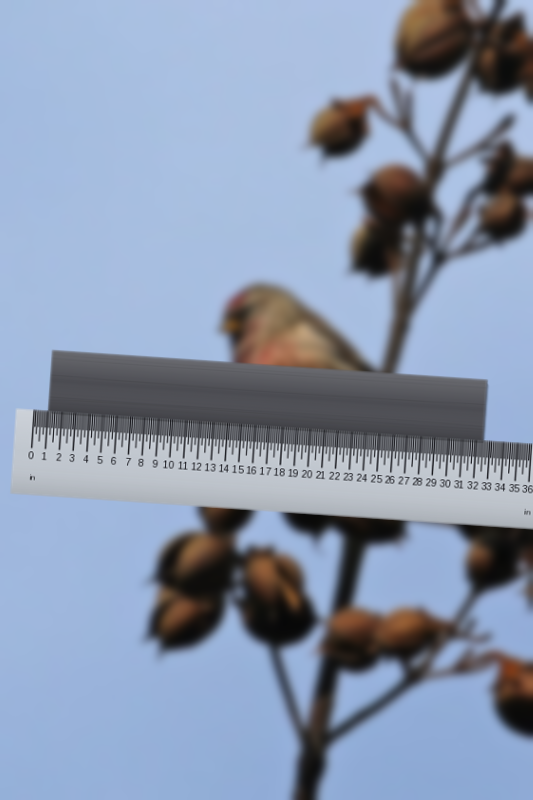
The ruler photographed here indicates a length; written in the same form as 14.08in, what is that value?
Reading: 31.5in
